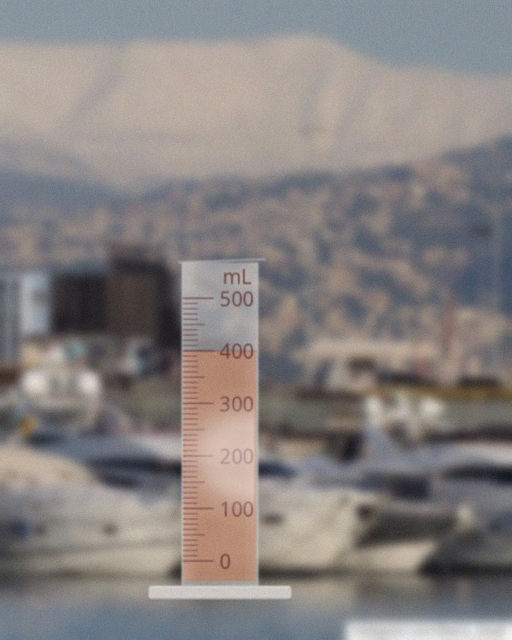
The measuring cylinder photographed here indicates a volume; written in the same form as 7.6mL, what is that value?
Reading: 400mL
